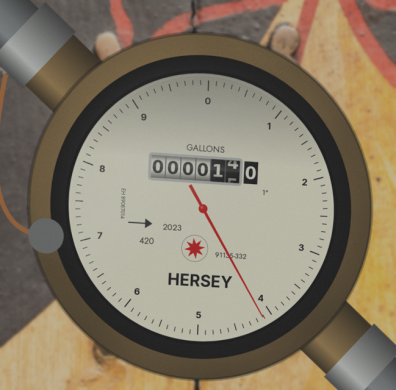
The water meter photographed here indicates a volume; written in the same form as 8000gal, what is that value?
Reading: 144.1gal
